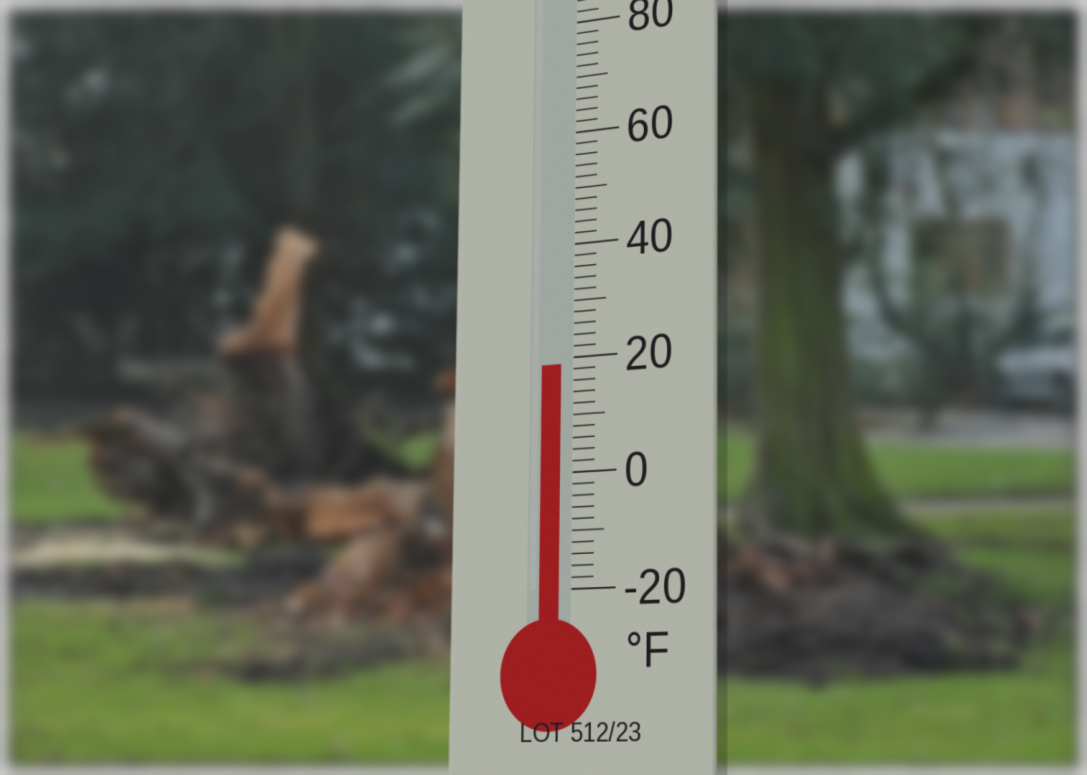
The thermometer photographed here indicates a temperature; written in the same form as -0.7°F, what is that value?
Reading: 19°F
